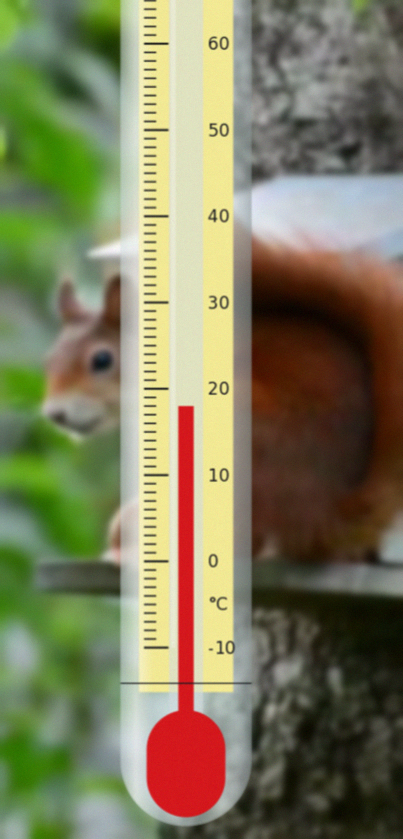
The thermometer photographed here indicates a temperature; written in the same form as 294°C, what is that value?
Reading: 18°C
